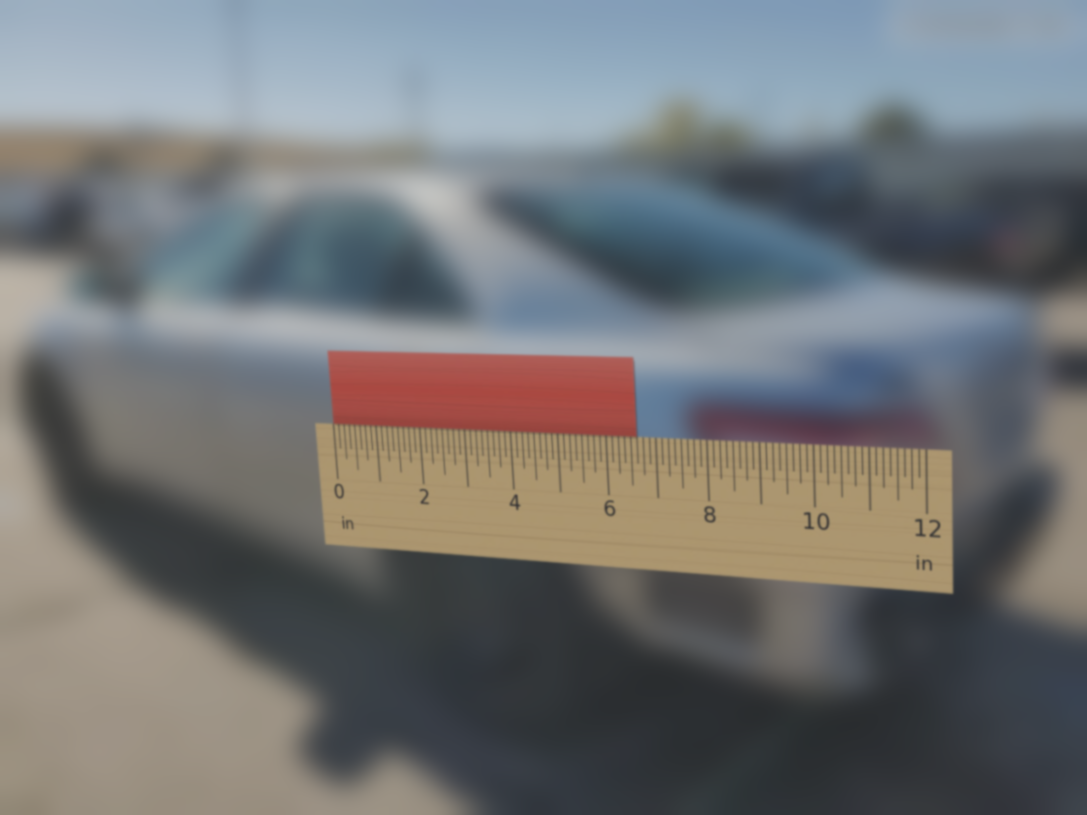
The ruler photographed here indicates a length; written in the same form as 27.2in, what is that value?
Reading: 6.625in
